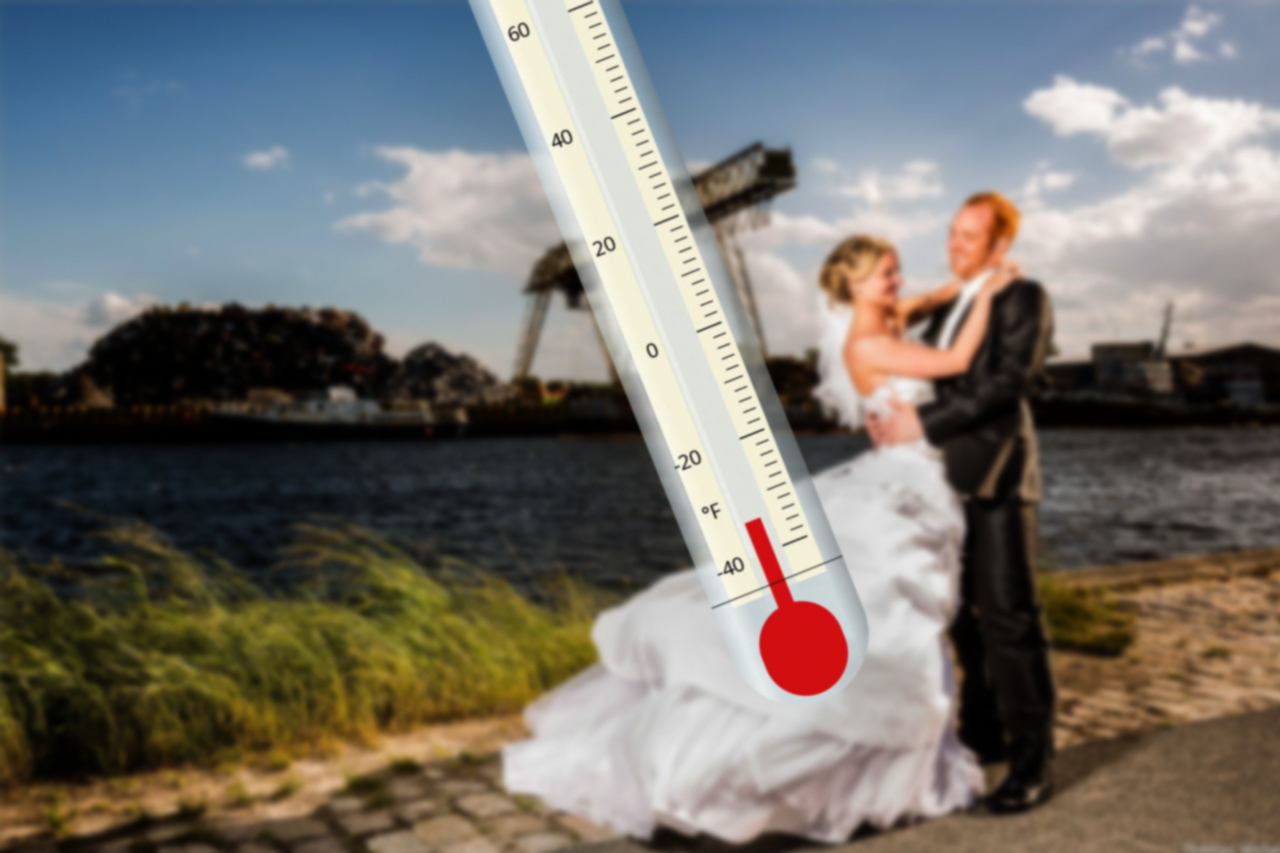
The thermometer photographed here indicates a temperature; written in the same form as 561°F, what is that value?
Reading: -34°F
